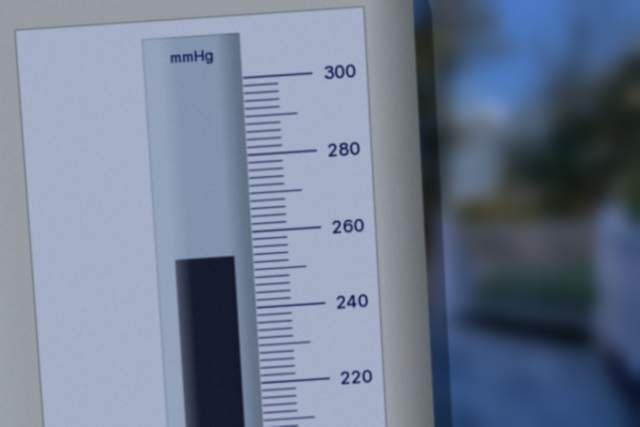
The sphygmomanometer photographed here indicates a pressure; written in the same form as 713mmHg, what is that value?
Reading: 254mmHg
